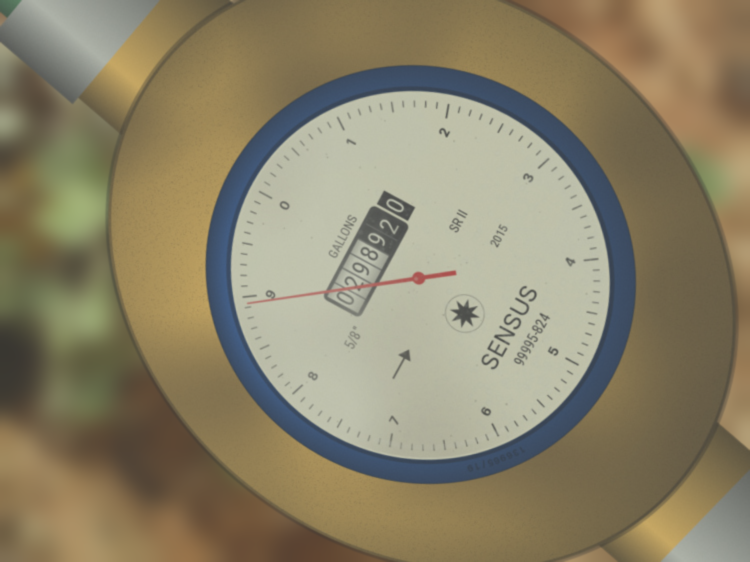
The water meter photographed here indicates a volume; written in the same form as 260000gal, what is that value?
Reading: 298918.9gal
